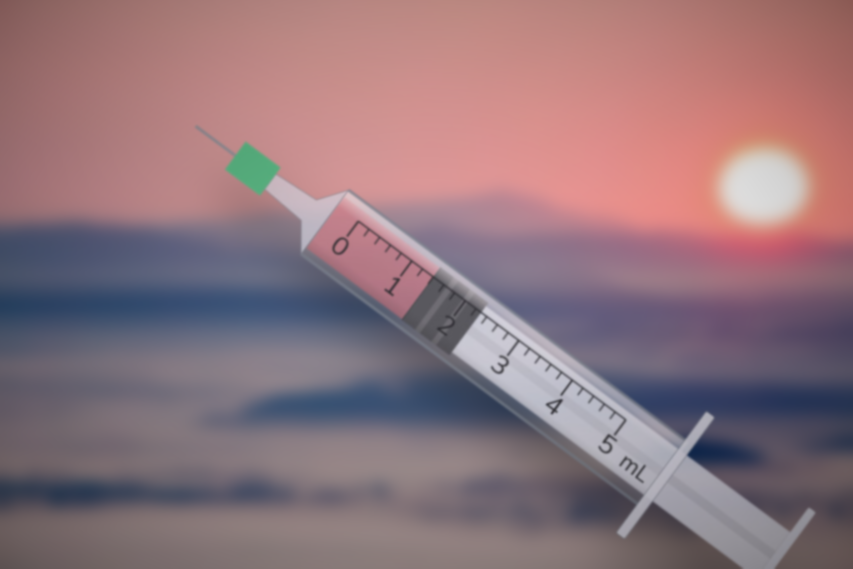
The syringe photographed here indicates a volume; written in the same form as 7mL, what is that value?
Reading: 1.4mL
